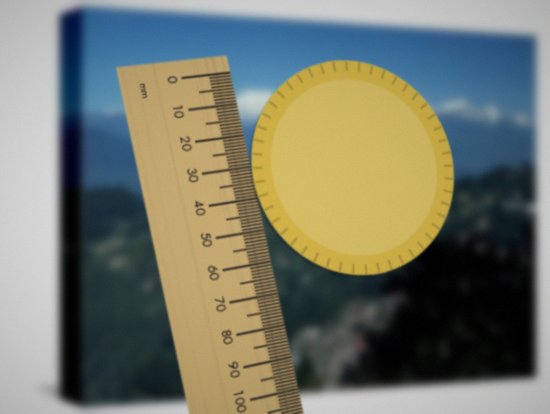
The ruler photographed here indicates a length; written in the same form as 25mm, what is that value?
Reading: 70mm
